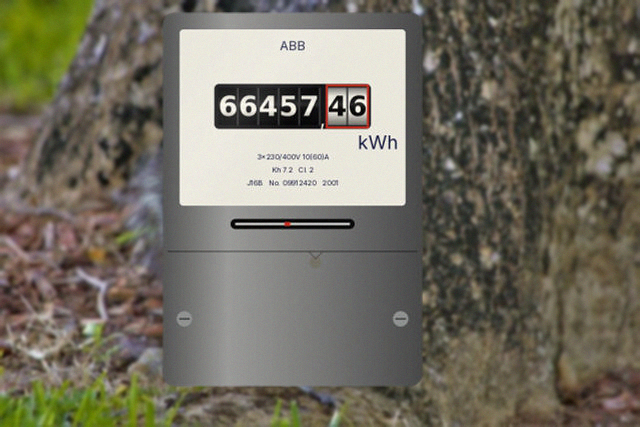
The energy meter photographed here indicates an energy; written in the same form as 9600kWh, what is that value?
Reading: 66457.46kWh
